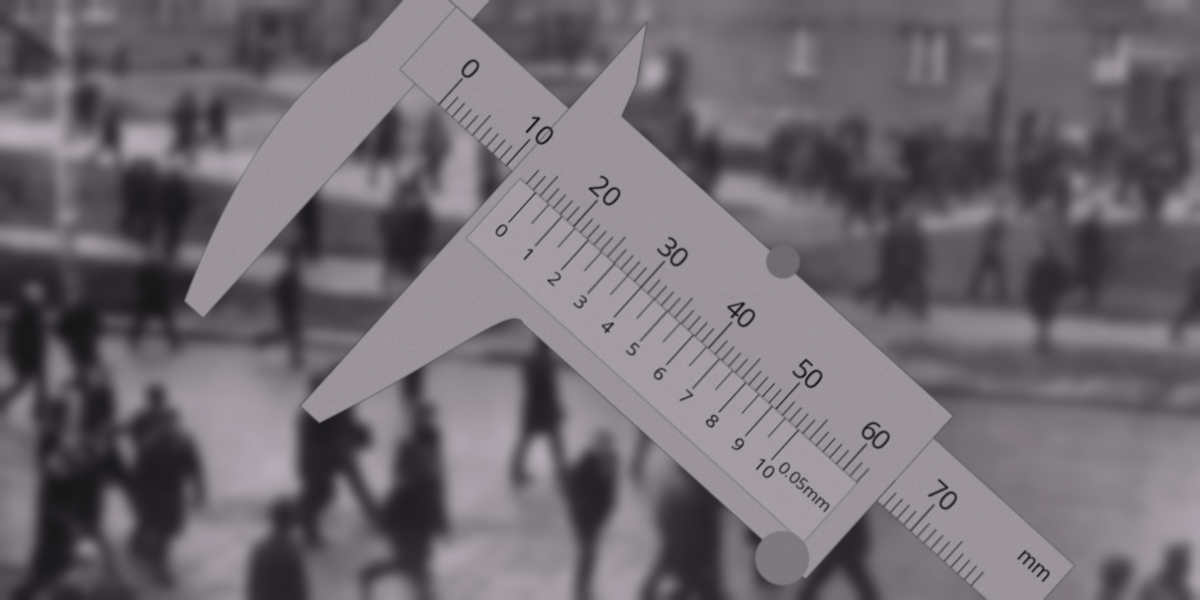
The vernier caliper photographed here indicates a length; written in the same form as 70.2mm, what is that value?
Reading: 14.4mm
